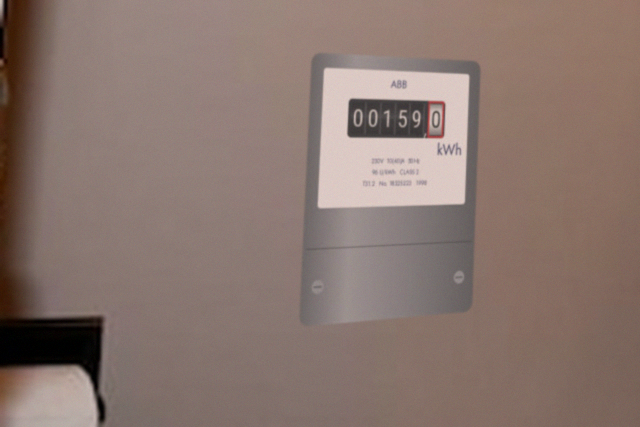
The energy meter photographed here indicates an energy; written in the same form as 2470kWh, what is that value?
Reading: 159.0kWh
